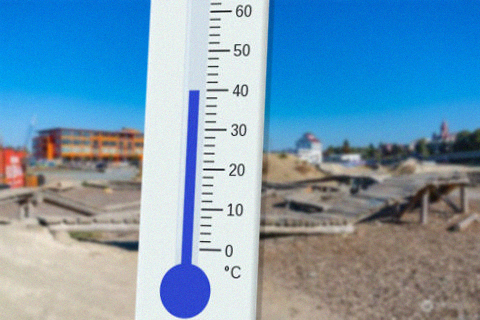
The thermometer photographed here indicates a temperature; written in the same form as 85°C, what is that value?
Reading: 40°C
